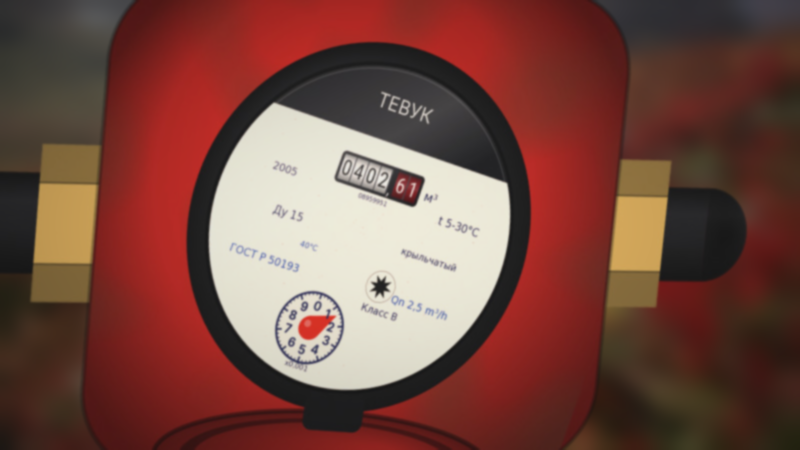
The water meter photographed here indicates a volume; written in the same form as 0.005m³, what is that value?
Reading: 402.611m³
